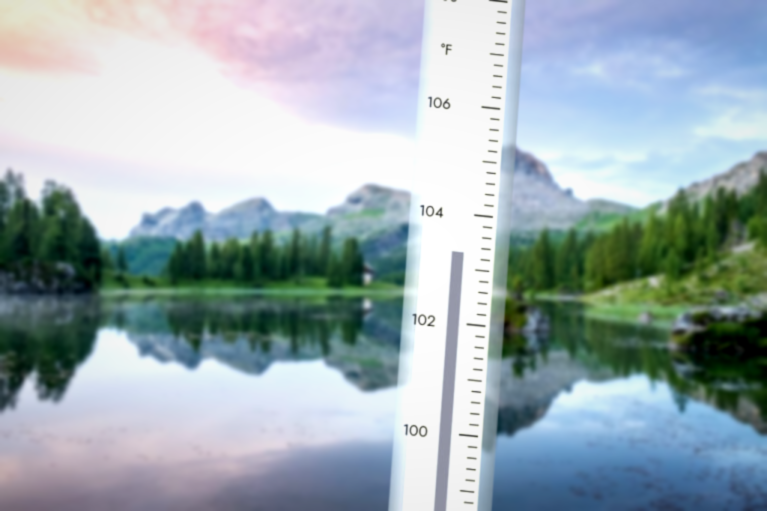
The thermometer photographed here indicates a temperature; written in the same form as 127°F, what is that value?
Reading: 103.3°F
